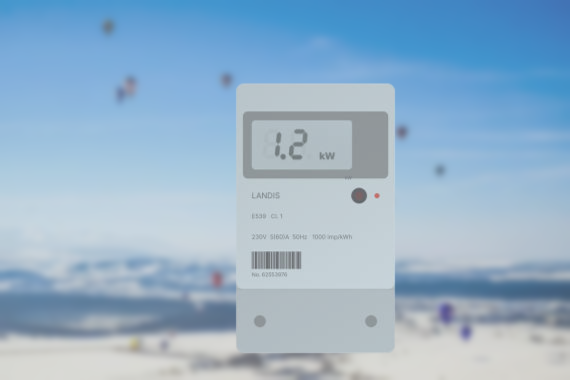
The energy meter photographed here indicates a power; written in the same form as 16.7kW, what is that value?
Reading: 1.2kW
